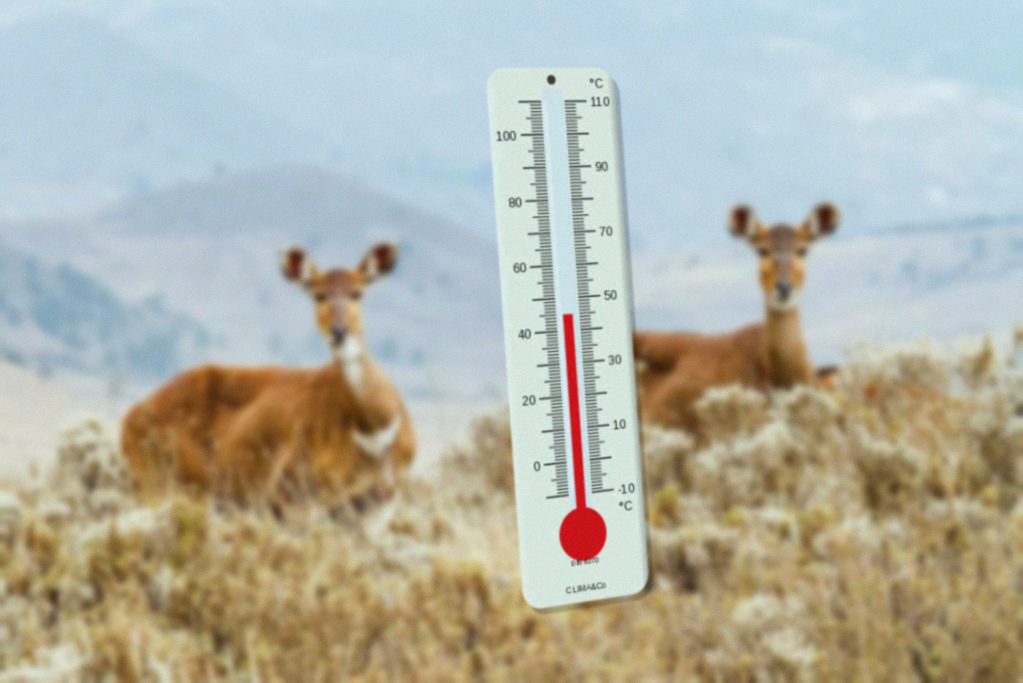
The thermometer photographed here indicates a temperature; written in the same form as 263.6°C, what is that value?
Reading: 45°C
